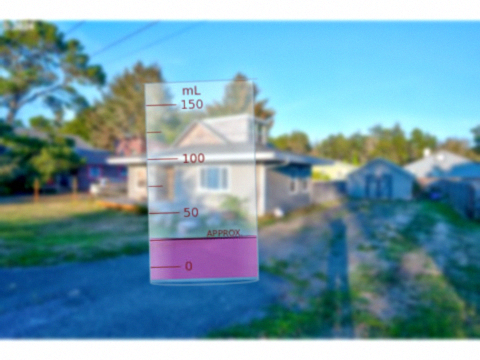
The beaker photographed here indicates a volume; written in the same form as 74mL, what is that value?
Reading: 25mL
